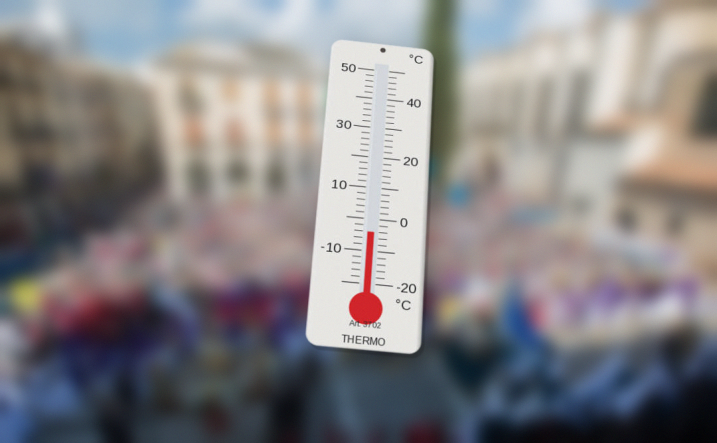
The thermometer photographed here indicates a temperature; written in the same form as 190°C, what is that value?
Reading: -4°C
